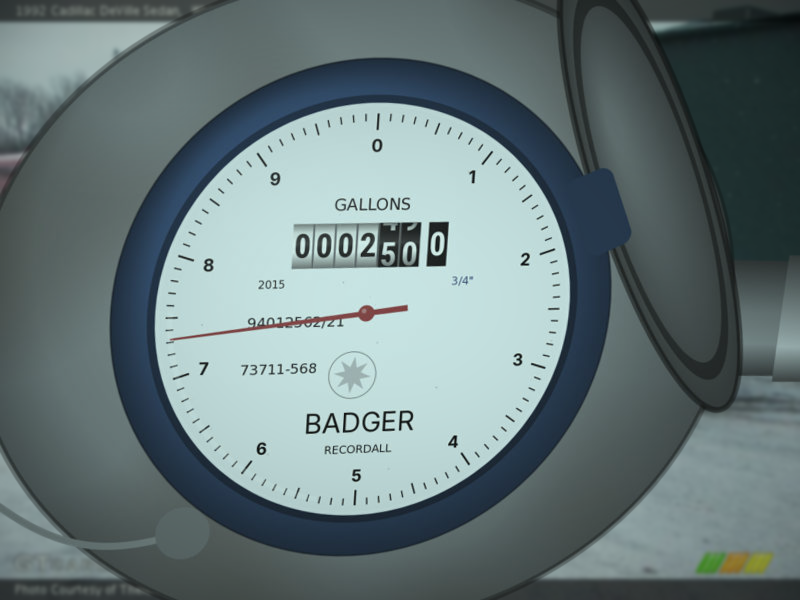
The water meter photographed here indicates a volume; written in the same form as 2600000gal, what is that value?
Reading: 2497.3gal
